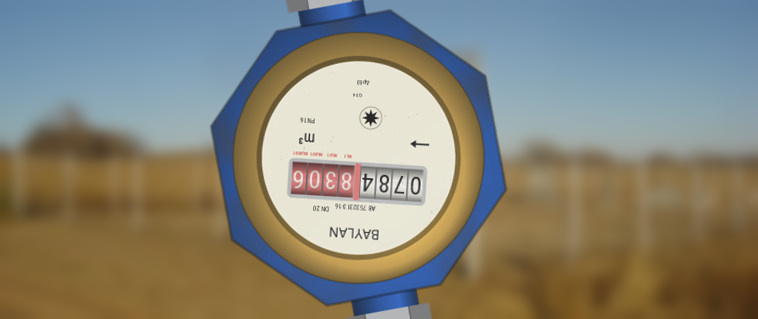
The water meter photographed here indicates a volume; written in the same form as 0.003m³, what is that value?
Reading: 784.8306m³
